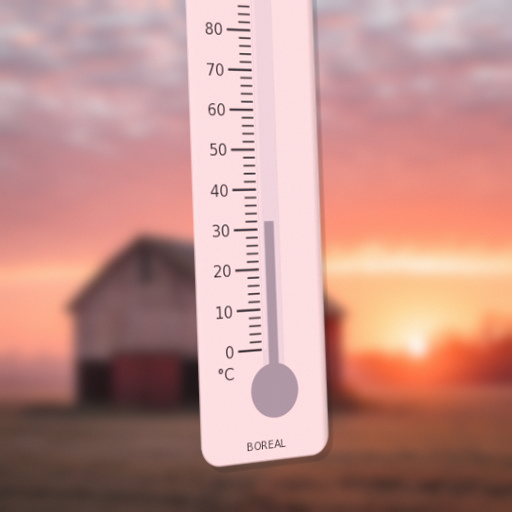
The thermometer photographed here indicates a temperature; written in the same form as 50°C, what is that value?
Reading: 32°C
